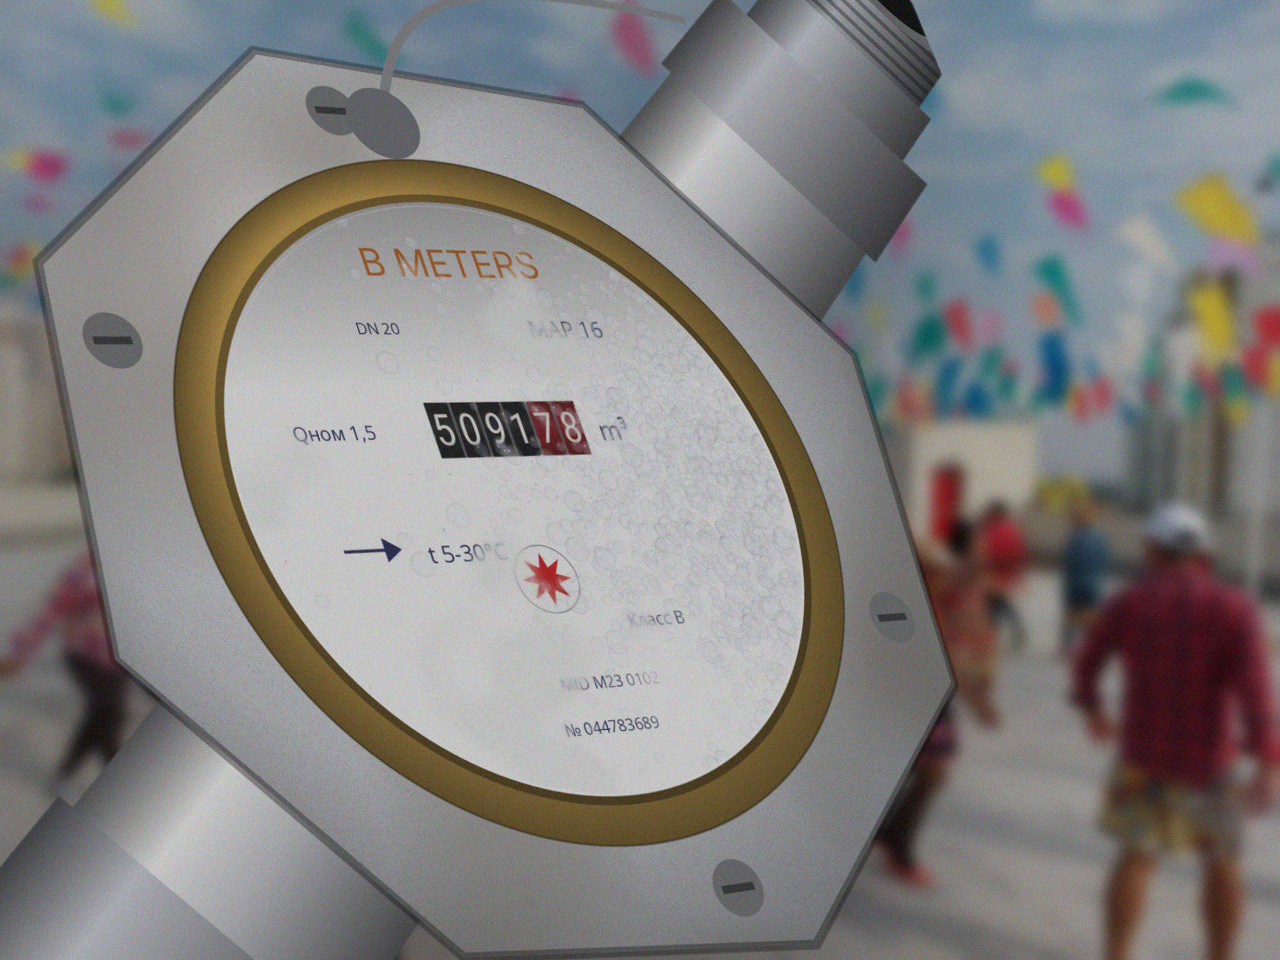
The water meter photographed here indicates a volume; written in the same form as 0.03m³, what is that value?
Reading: 5091.78m³
